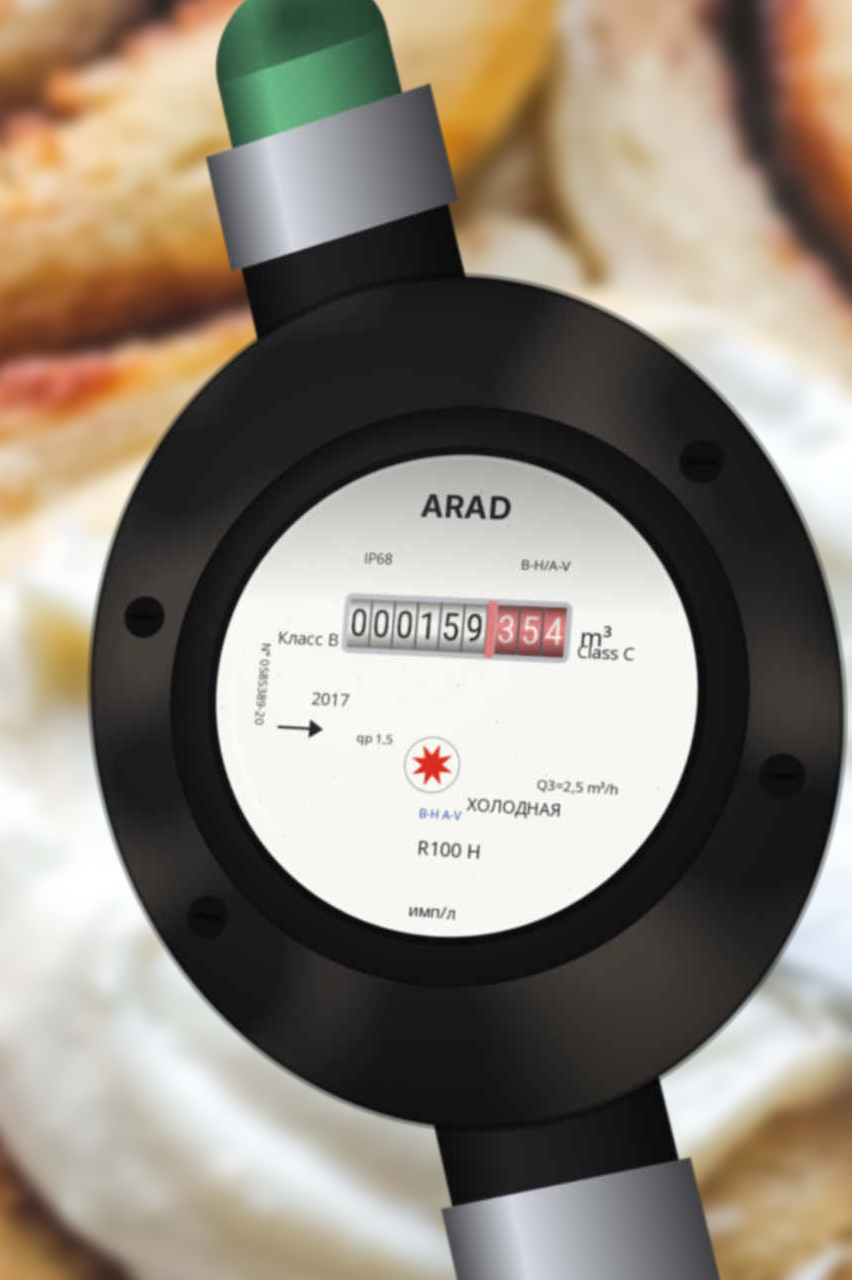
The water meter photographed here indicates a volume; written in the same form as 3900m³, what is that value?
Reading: 159.354m³
